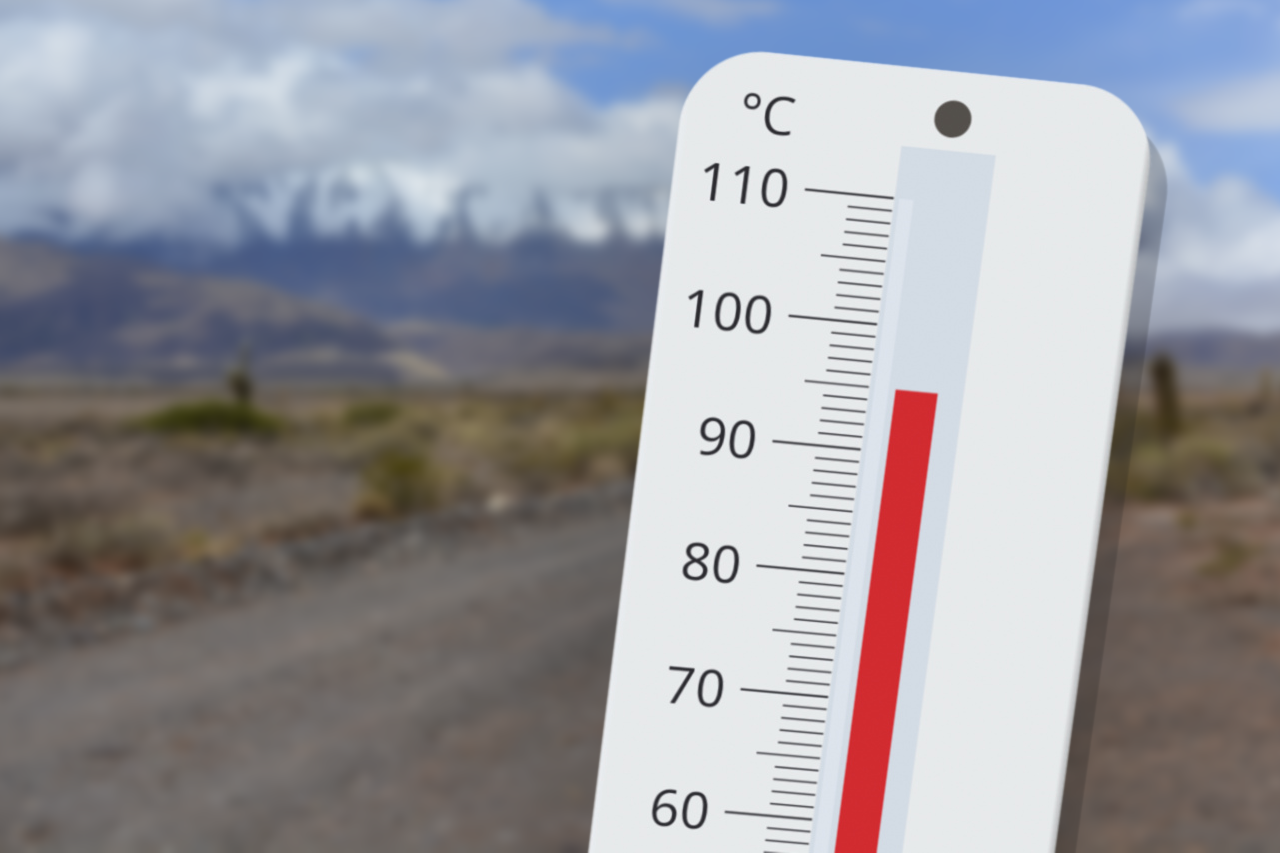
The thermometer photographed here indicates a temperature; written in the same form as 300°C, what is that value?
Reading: 95°C
